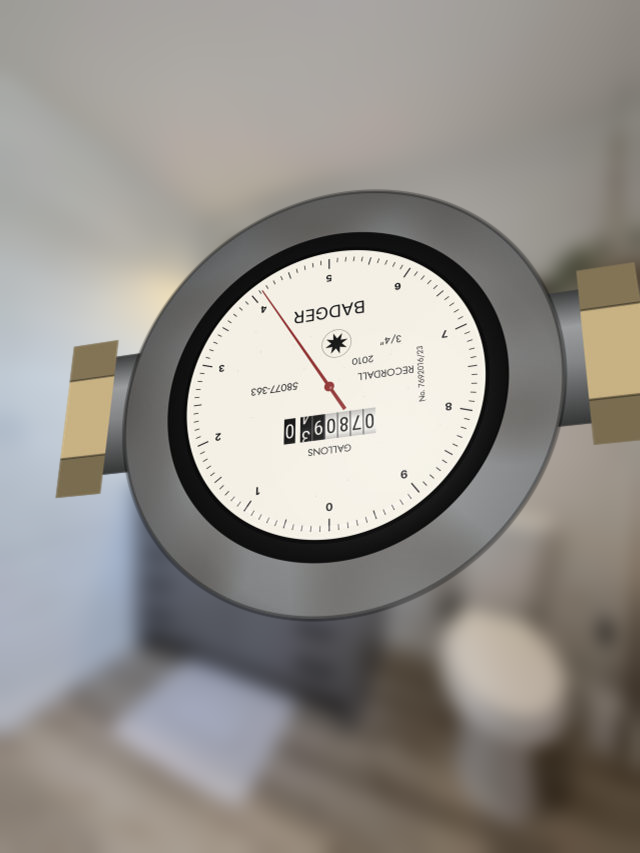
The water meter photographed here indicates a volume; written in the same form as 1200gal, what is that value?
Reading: 780934.1gal
